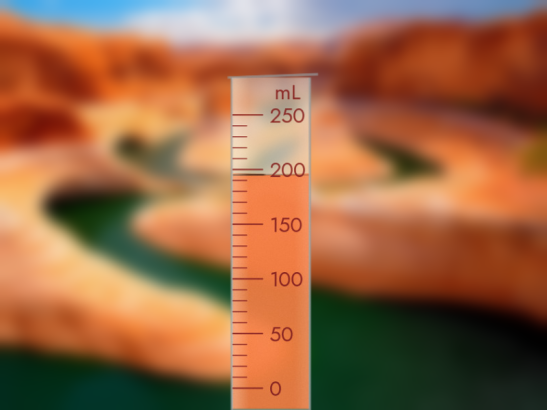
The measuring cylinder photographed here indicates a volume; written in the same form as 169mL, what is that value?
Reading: 195mL
